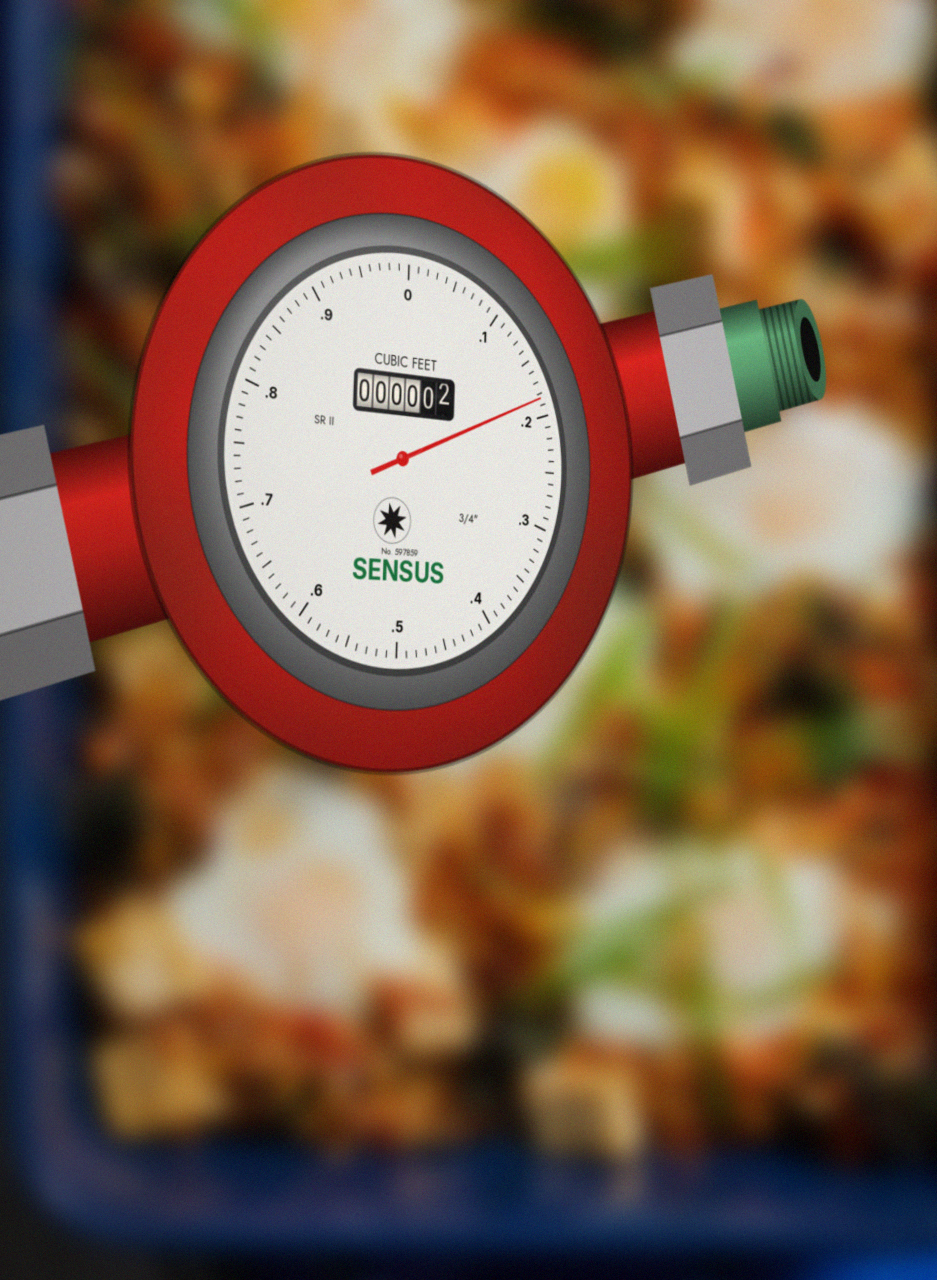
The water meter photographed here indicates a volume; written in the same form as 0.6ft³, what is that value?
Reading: 2.18ft³
